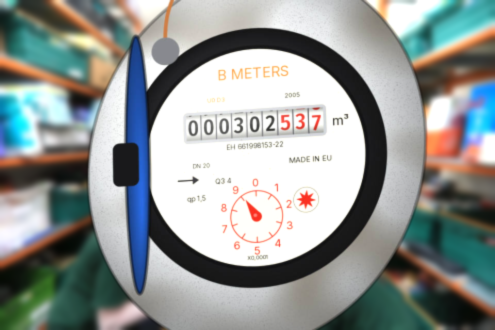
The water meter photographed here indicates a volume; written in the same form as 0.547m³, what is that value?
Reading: 302.5369m³
